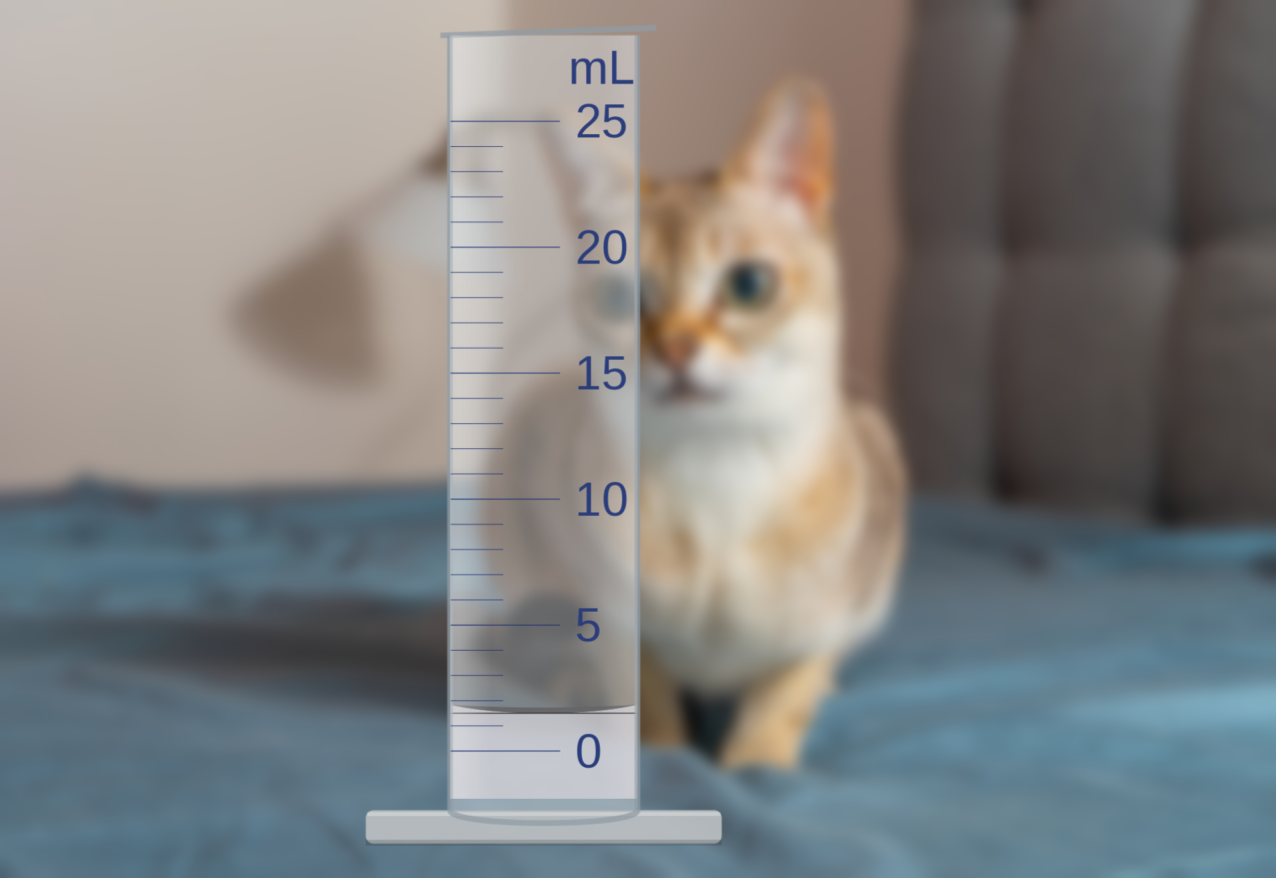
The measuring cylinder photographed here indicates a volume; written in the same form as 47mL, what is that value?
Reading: 1.5mL
